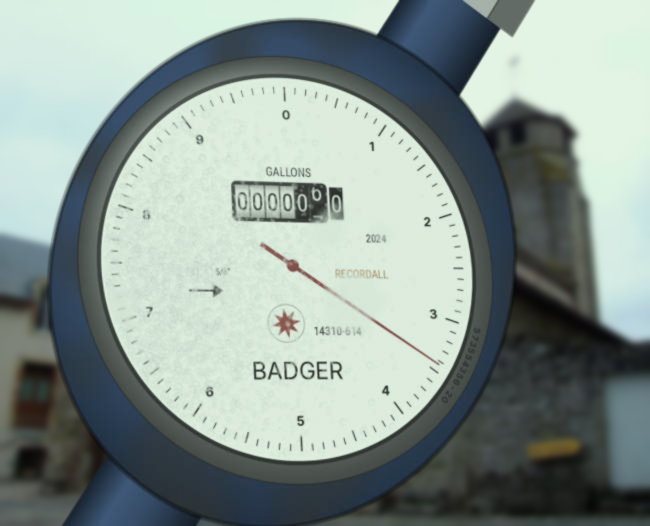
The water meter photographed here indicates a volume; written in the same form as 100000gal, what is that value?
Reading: 63.4gal
